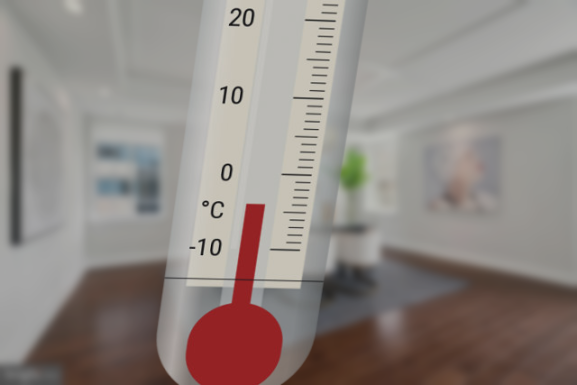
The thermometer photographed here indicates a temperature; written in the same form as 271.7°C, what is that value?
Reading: -4°C
